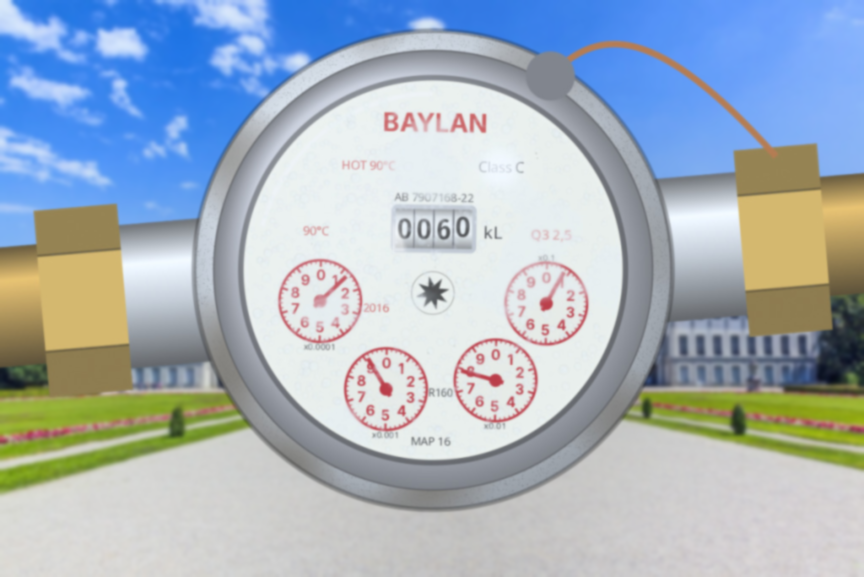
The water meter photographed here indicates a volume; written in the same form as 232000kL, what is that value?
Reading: 60.0791kL
